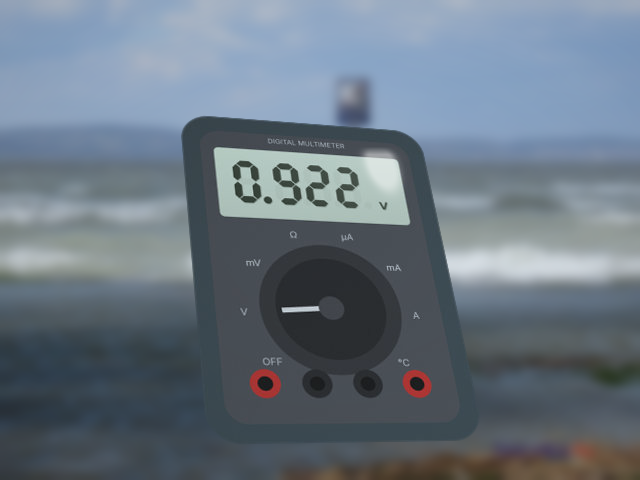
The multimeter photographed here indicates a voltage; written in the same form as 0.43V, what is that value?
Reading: 0.922V
